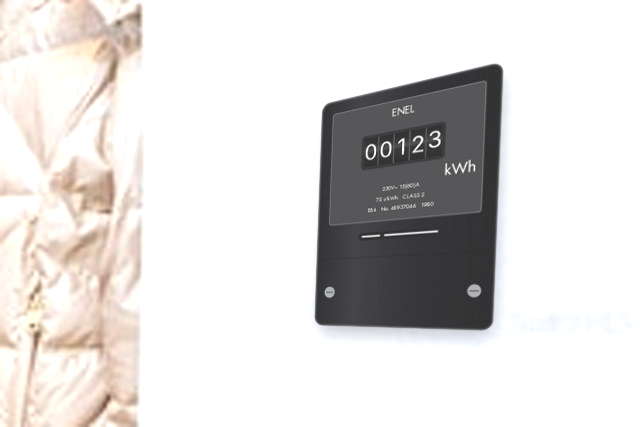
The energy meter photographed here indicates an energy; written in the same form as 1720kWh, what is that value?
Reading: 123kWh
